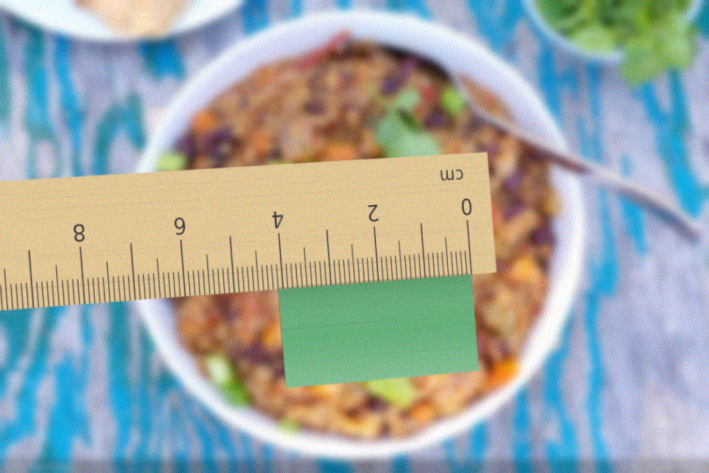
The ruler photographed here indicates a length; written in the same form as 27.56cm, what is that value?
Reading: 4.1cm
